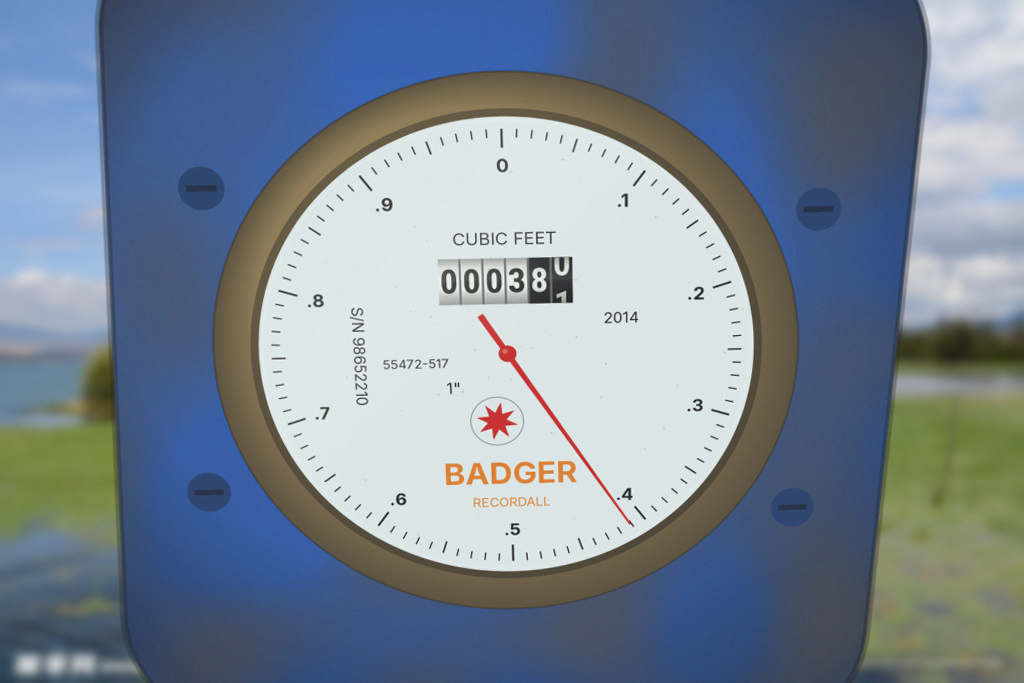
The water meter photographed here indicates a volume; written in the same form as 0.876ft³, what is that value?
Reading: 380.41ft³
